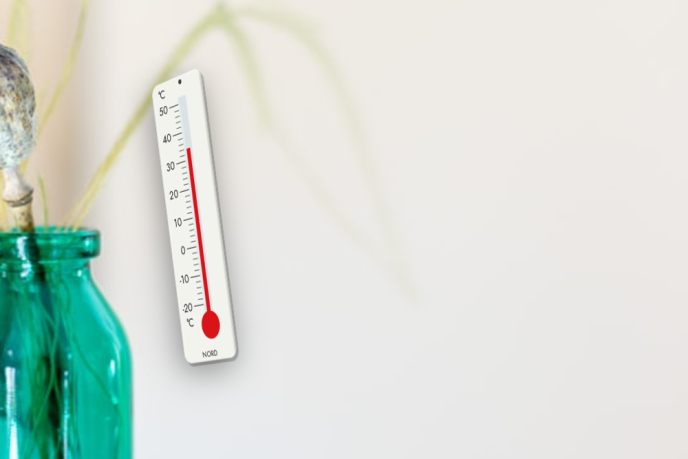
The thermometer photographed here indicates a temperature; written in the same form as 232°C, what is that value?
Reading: 34°C
